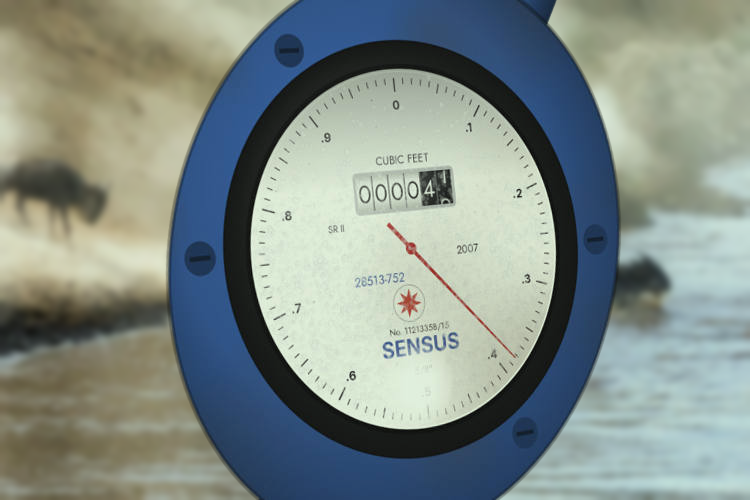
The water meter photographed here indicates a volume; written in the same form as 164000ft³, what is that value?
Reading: 41.38ft³
